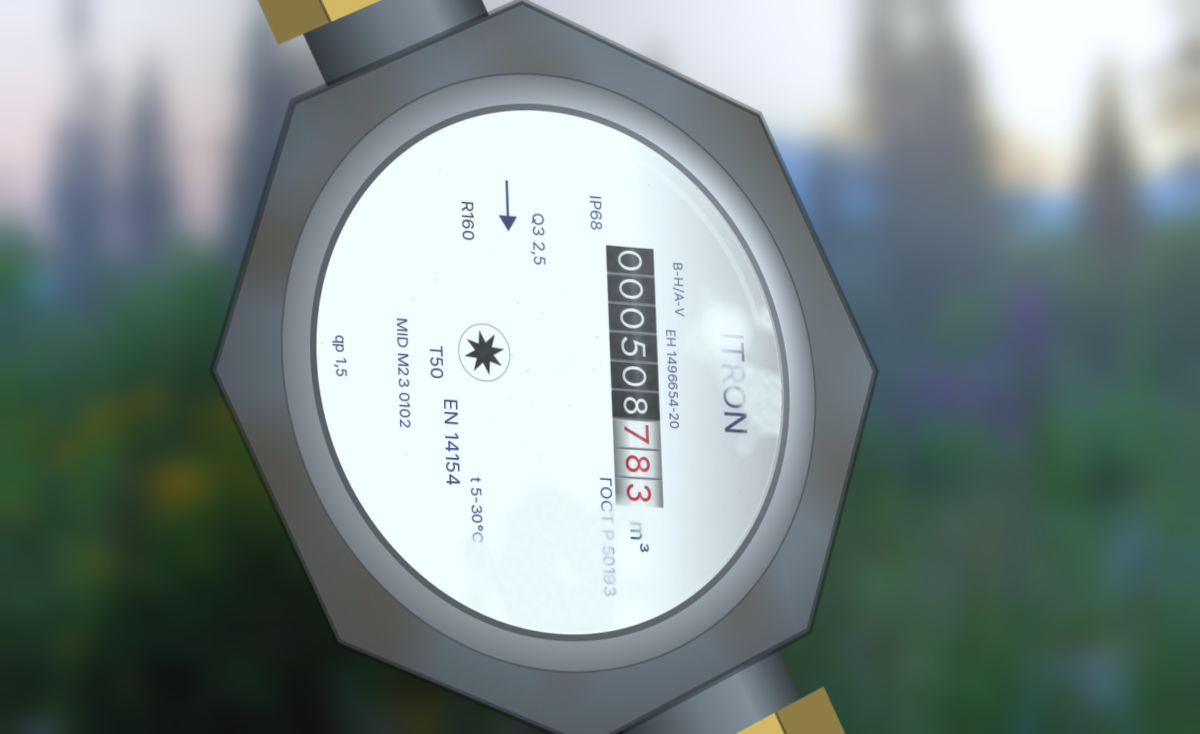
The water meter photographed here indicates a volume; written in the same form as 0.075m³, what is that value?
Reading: 508.783m³
